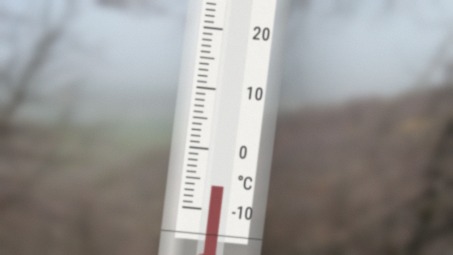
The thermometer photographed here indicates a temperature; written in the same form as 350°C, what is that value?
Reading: -6°C
